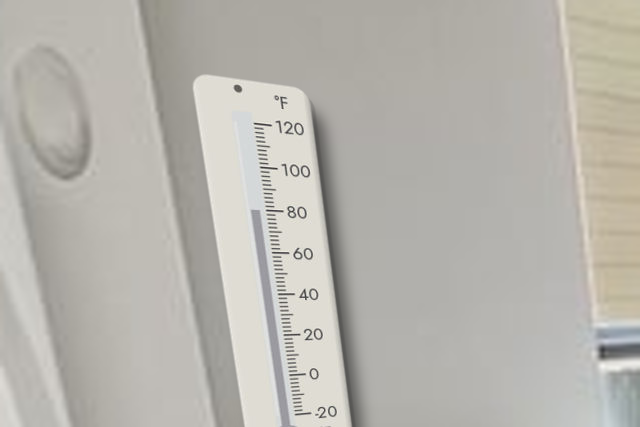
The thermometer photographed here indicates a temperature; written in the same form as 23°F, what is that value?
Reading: 80°F
